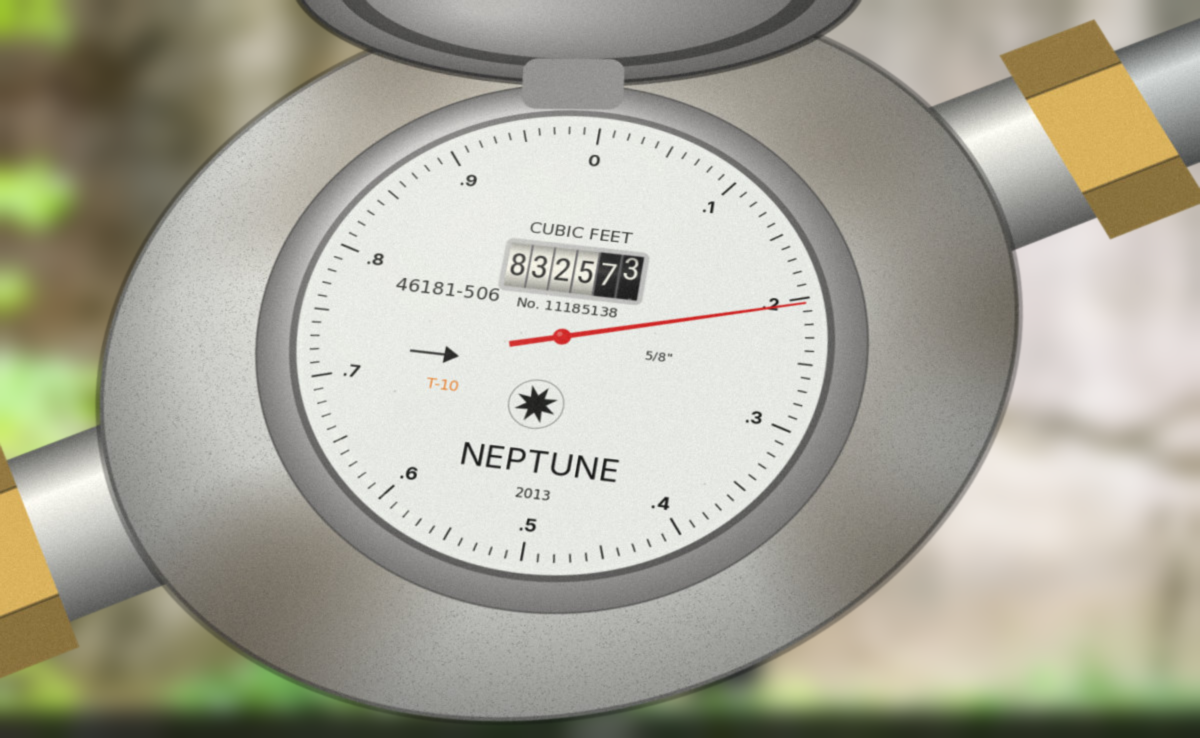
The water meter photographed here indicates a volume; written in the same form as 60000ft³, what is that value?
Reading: 832573.20ft³
